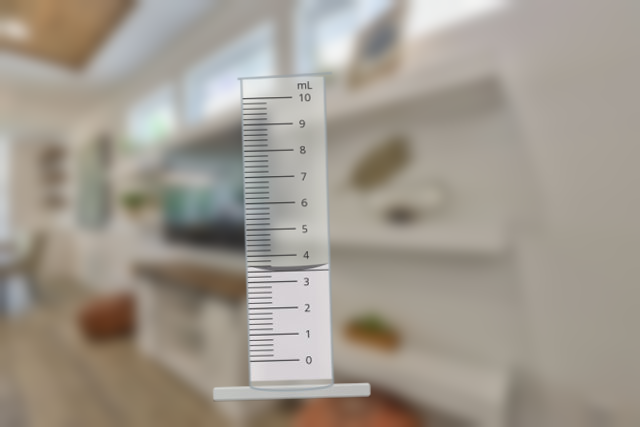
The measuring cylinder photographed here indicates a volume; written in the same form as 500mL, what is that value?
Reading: 3.4mL
